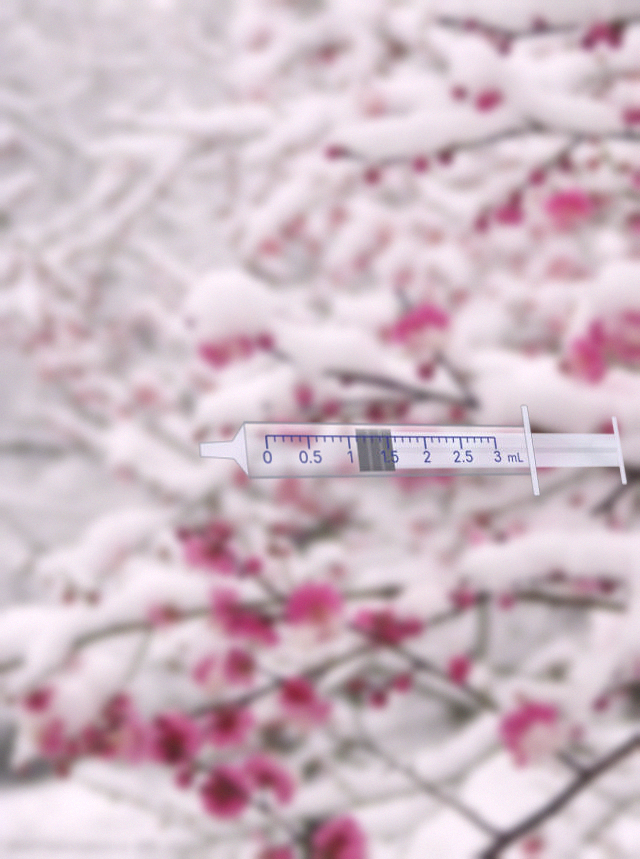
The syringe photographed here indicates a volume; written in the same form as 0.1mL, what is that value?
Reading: 1.1mL
